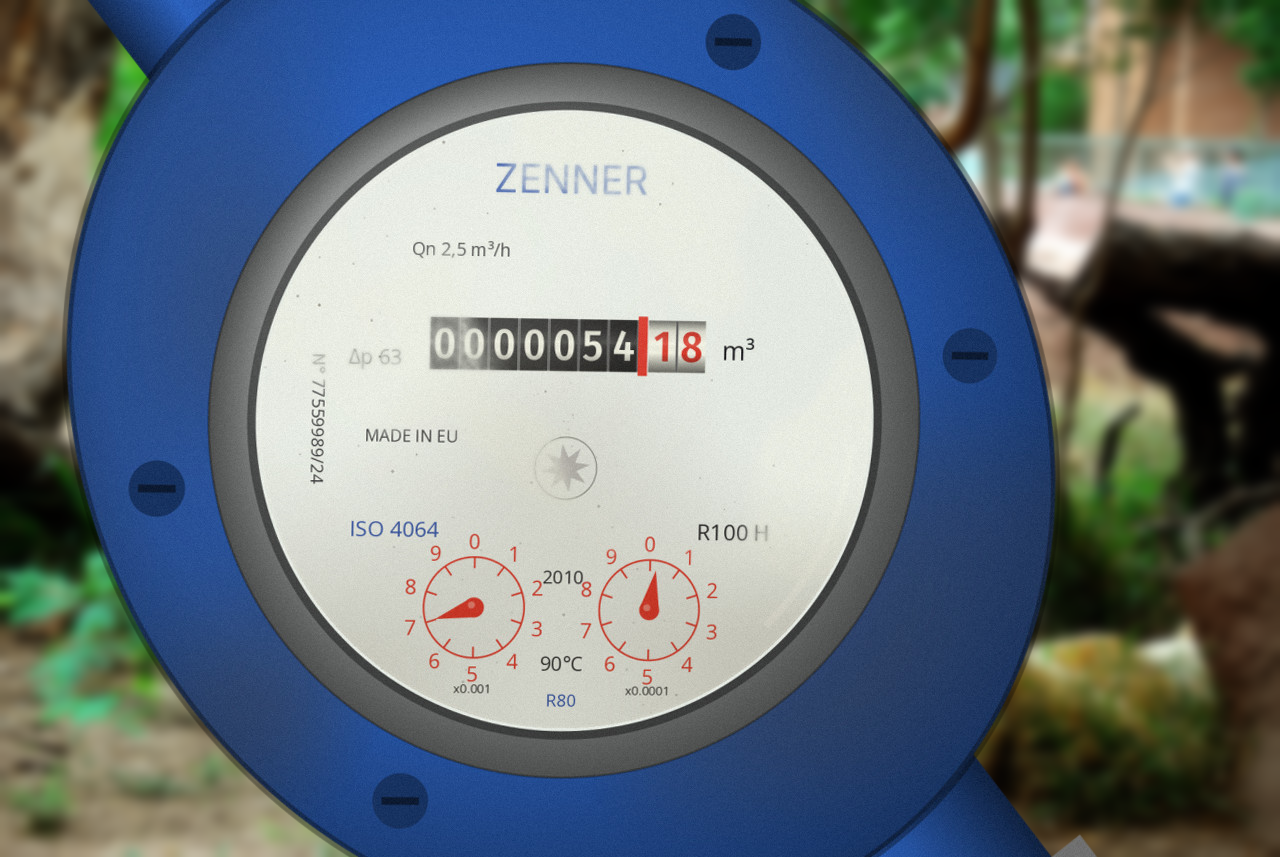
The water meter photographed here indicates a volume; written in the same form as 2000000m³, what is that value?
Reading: 54.1870m³
